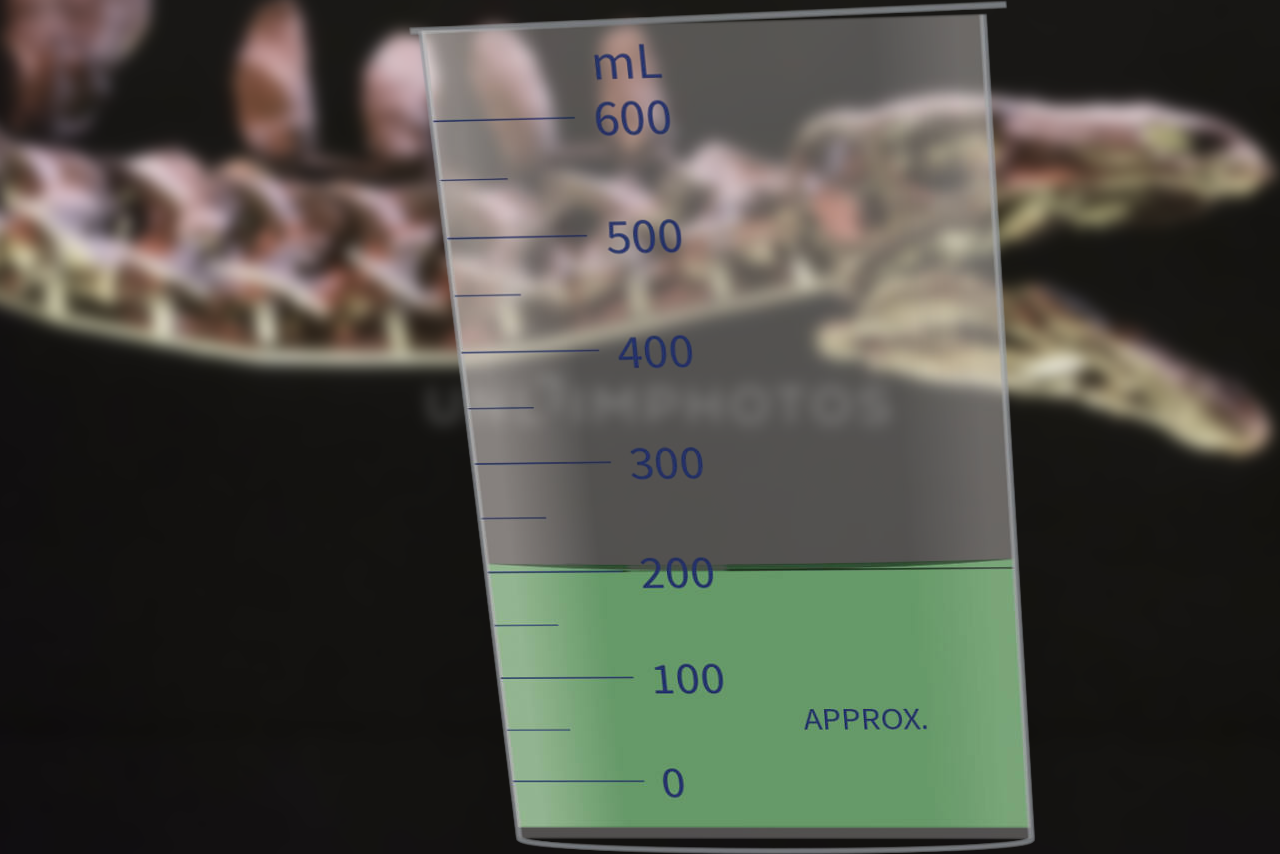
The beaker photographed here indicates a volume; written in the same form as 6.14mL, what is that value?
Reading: 200mL
